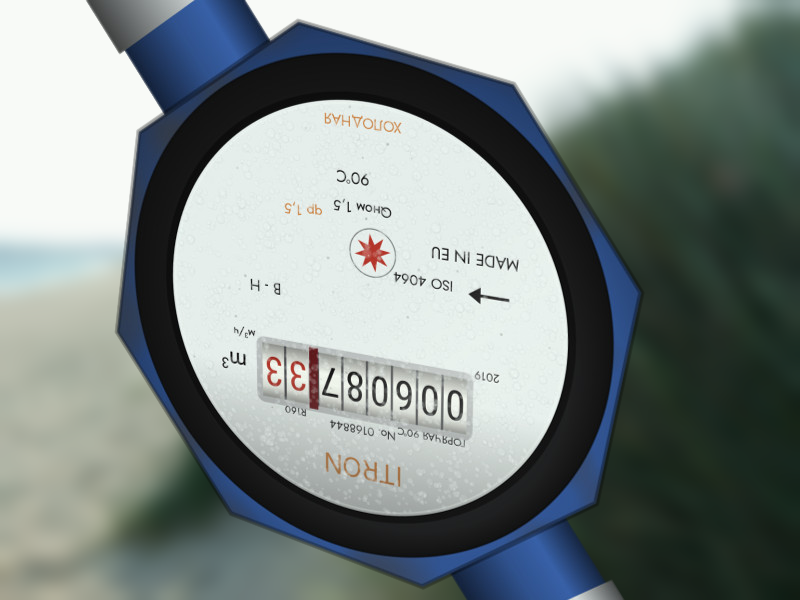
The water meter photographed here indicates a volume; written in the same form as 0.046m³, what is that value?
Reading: 6087.33m³
